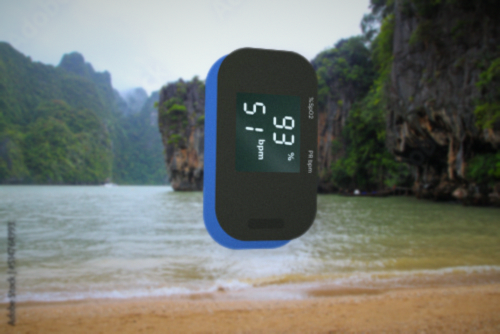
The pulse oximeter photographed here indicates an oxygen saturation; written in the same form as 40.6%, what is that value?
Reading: 93%
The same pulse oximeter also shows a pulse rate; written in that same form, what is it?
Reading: 51bpm
